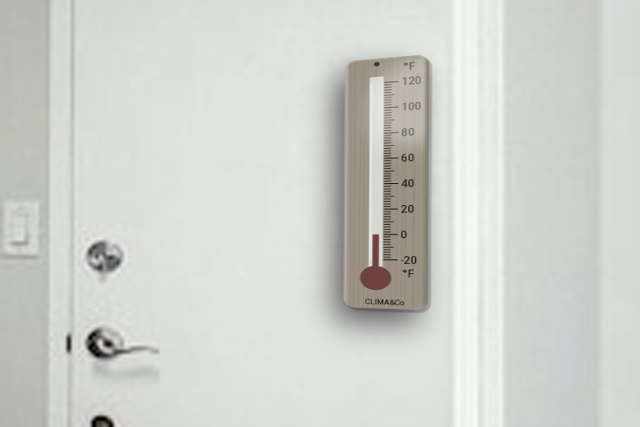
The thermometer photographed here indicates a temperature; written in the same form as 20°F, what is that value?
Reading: 0°F
